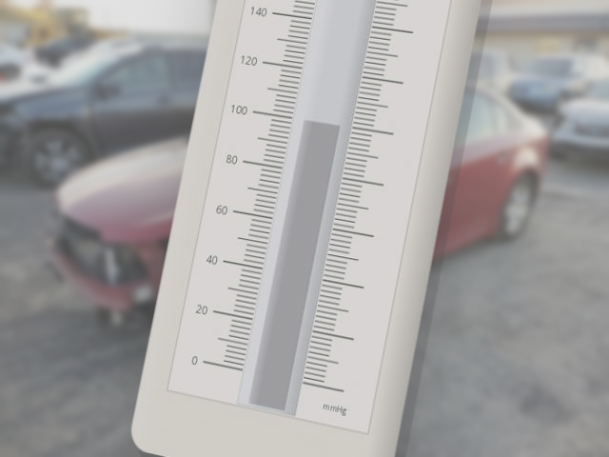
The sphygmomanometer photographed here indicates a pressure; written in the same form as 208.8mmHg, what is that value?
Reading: 100mmHg
